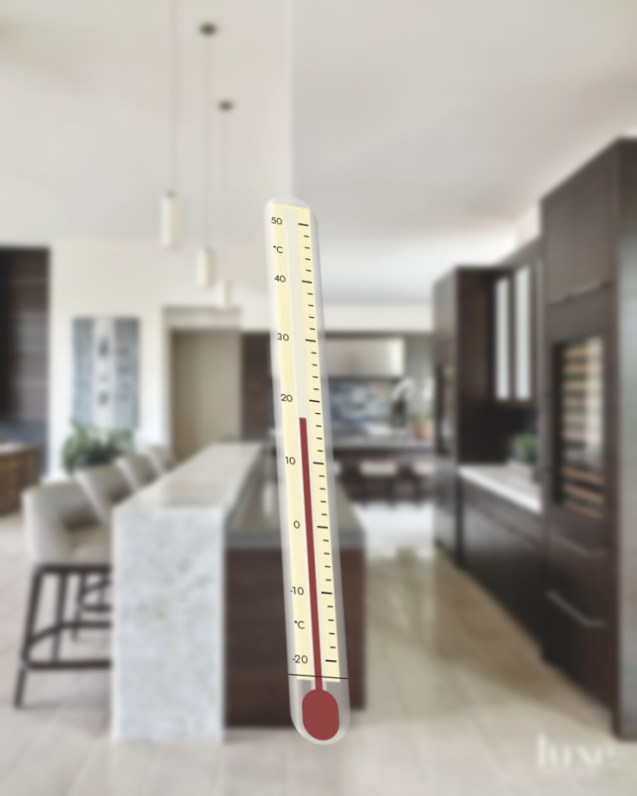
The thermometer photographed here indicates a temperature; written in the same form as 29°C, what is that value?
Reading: 17°C
